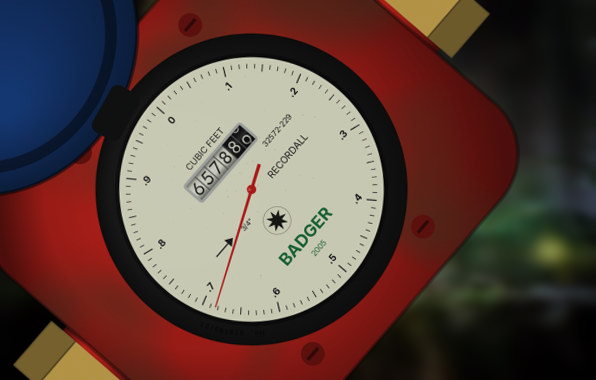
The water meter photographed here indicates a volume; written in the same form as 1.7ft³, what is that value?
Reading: 657888.68ft³
